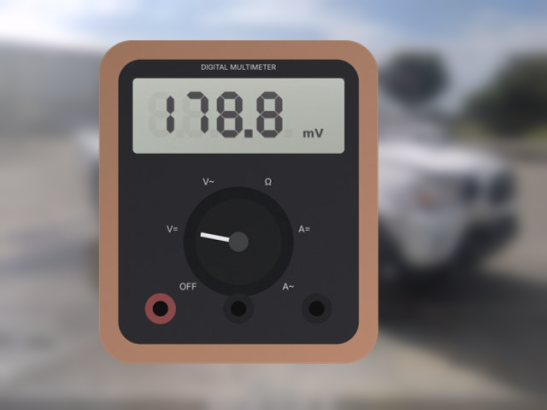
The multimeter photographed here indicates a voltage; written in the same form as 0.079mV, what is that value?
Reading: 178.8mV
